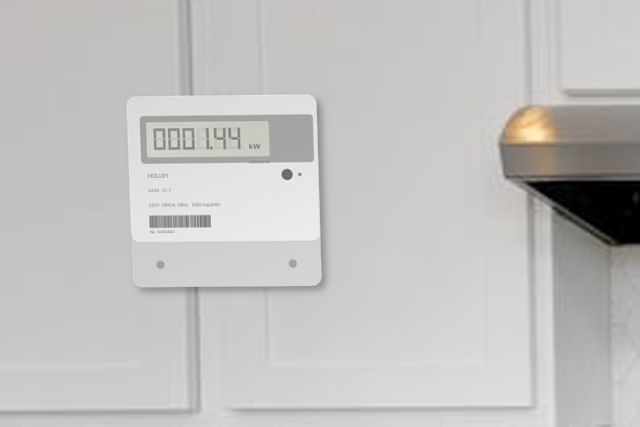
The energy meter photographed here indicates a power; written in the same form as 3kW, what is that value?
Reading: 1.44kW
